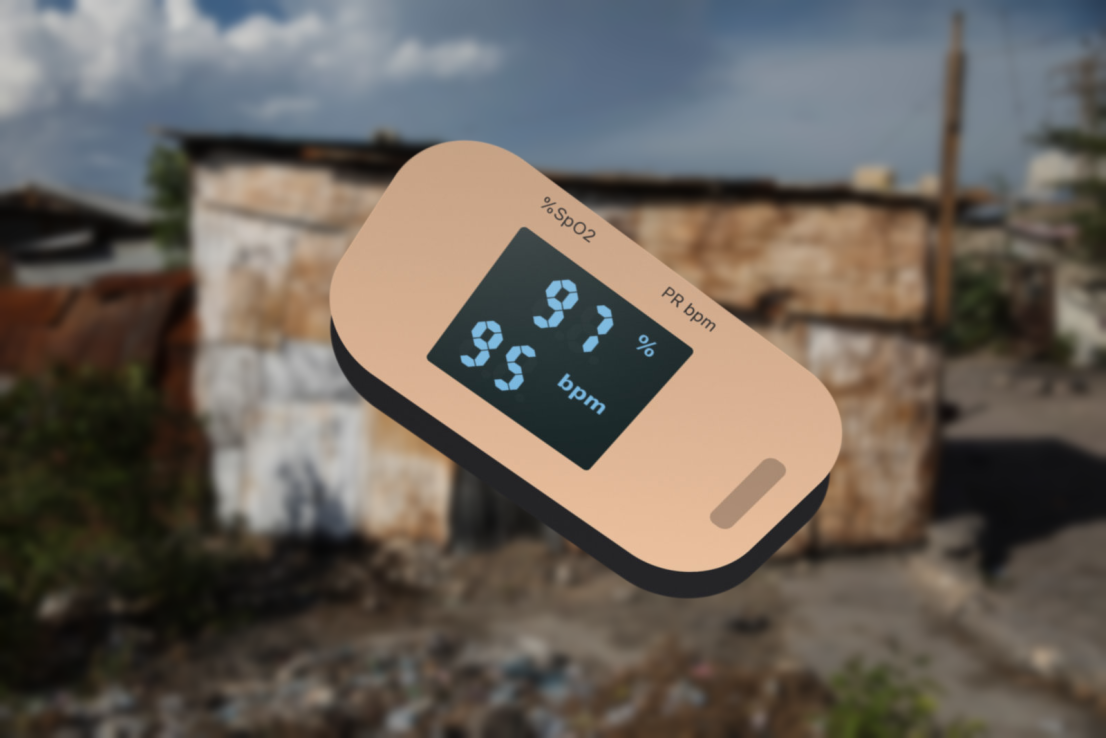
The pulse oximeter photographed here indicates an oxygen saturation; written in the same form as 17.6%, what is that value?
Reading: 97%
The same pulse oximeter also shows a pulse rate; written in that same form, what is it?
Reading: 95bpm
